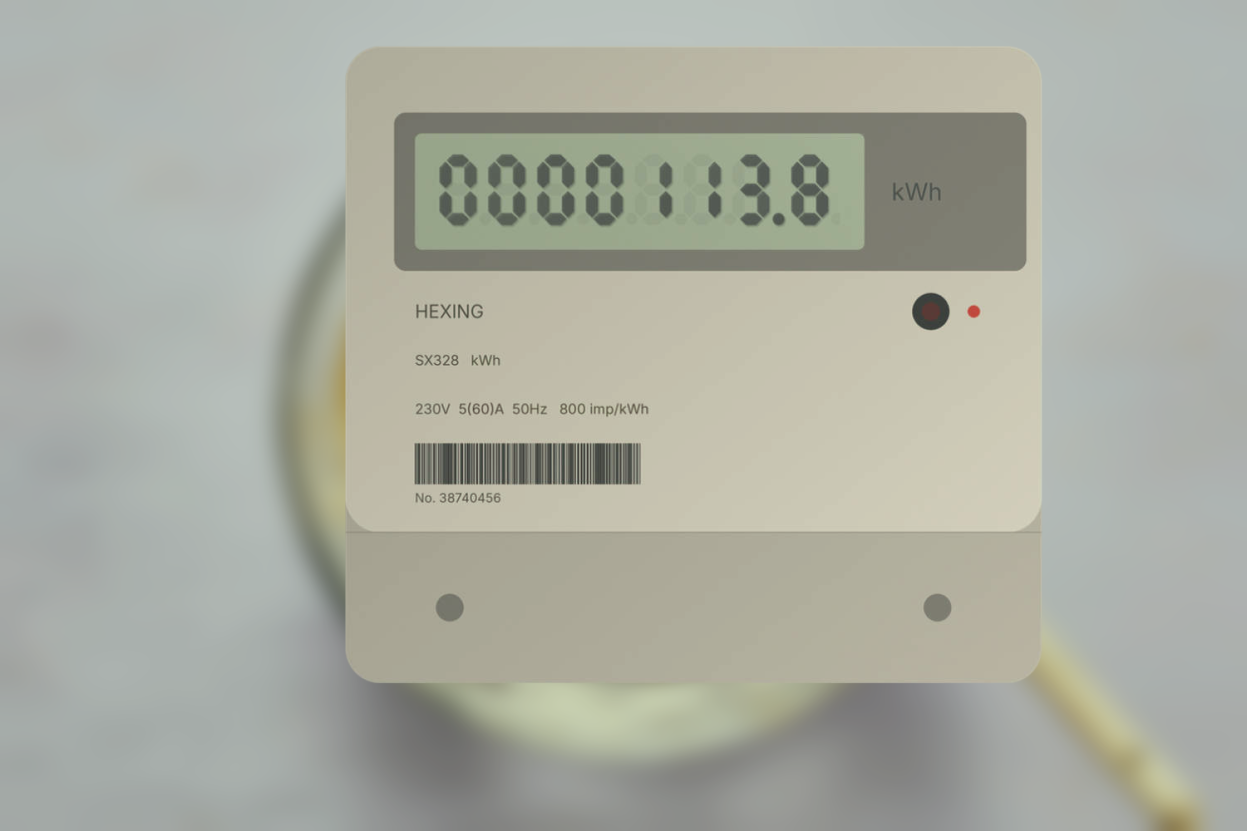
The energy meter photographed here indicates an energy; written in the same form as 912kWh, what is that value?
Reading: 113.8kWh
